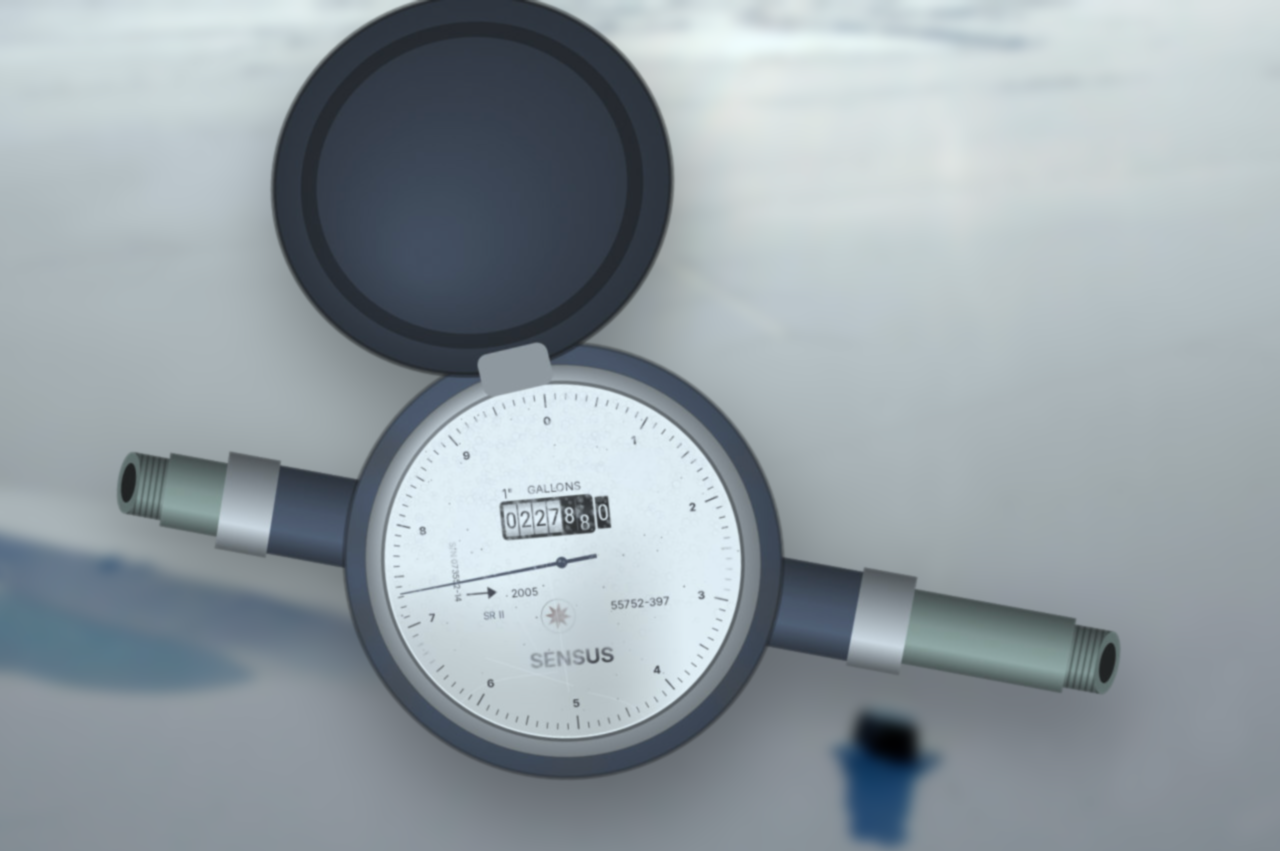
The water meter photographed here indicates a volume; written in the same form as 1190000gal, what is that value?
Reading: 227877.3gal
